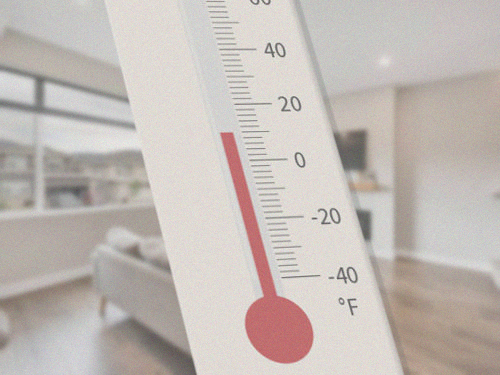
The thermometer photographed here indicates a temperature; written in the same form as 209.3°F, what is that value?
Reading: 10°F
